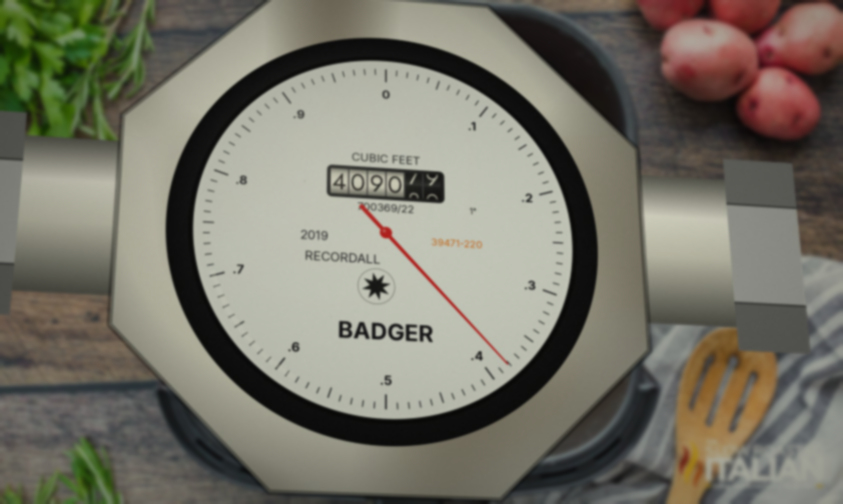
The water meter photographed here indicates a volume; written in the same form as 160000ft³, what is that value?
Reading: 409079.38ft³
